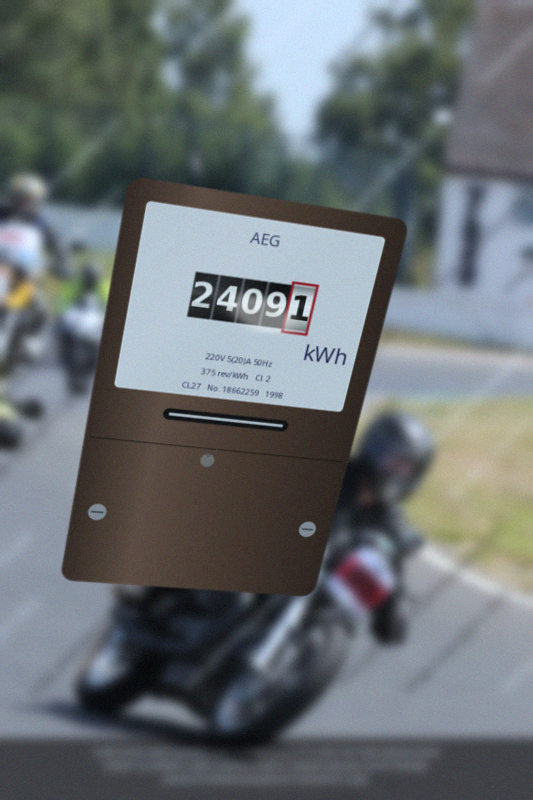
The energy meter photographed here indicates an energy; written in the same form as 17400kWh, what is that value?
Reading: 2409.1kWh
